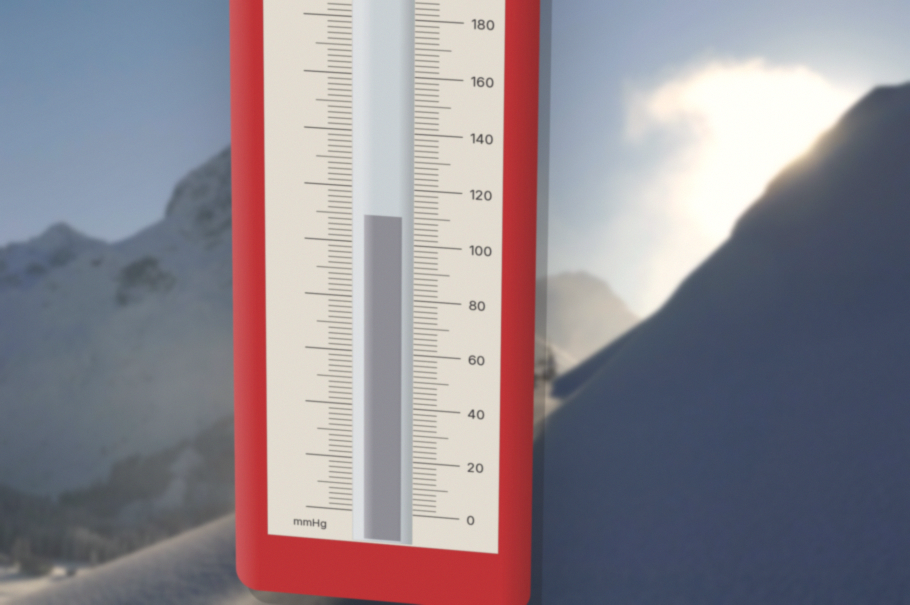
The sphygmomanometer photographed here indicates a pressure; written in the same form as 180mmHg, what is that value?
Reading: 110mmHg
